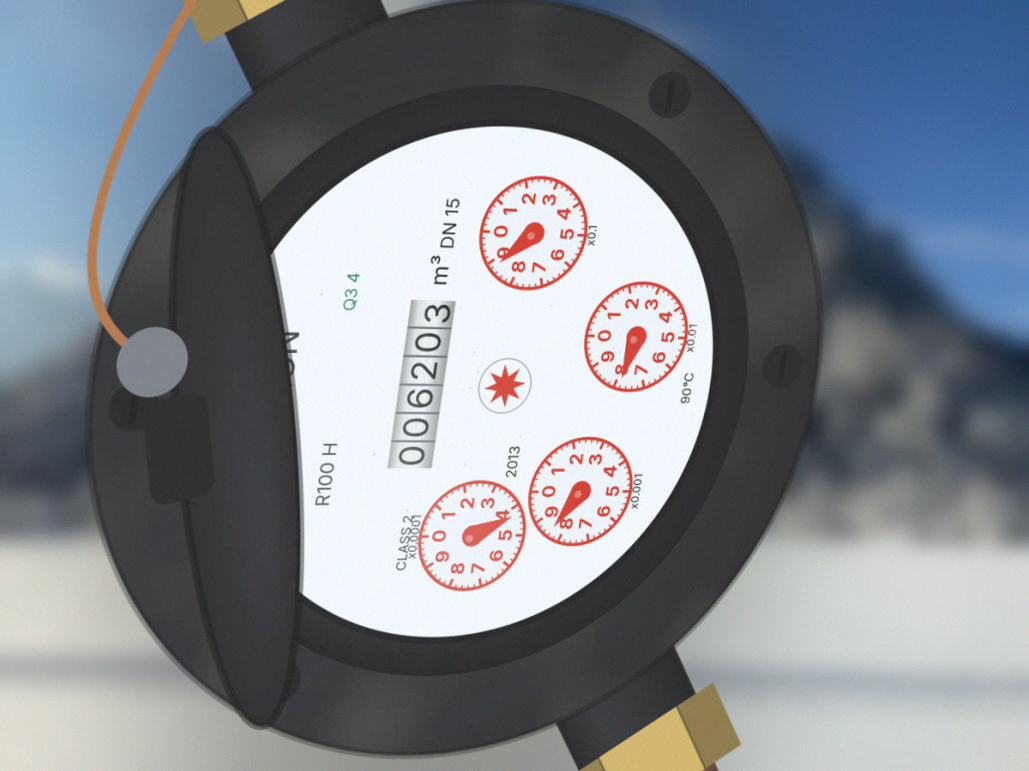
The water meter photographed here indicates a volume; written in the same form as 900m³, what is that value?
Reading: 6202.8784m³
